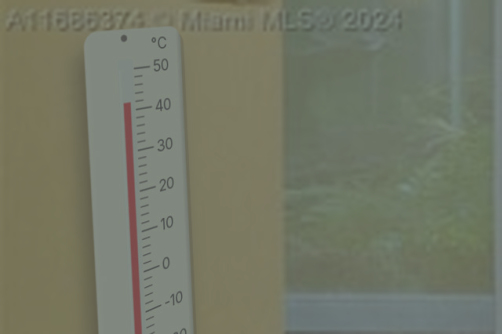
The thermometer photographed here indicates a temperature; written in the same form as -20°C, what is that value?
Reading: 42°C
